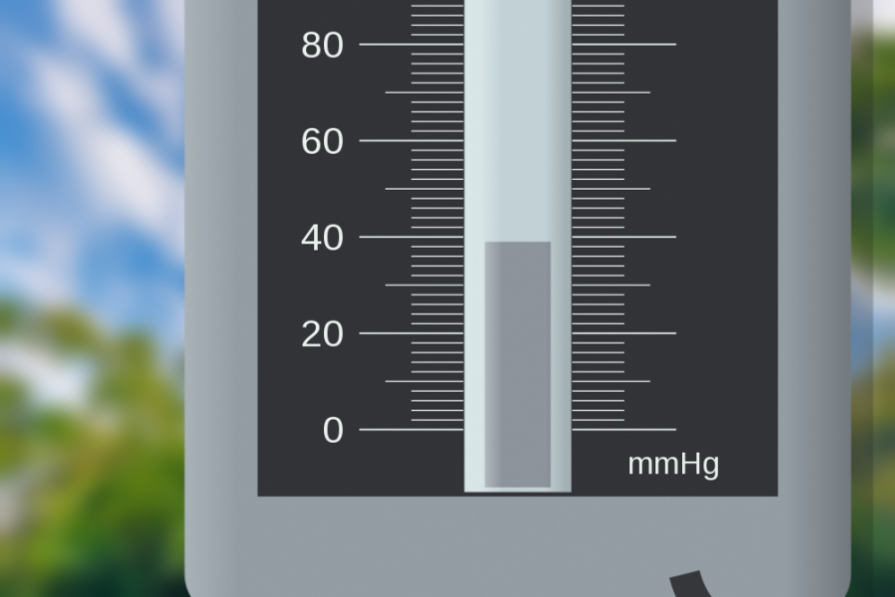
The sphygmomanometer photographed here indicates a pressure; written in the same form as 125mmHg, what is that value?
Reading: 39mmHg
